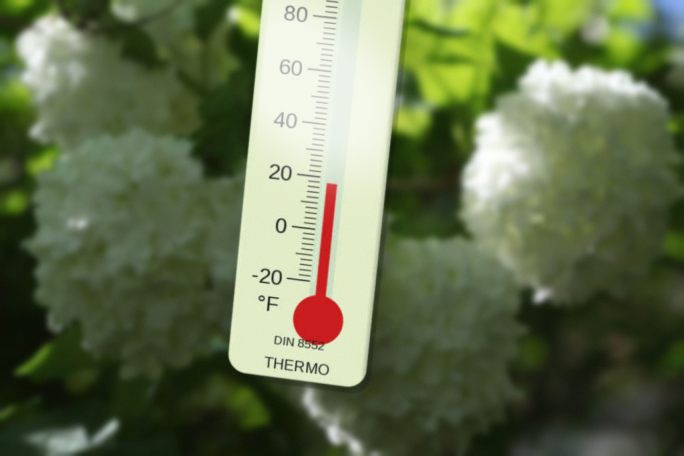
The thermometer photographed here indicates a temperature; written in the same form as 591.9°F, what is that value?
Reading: 18°F
